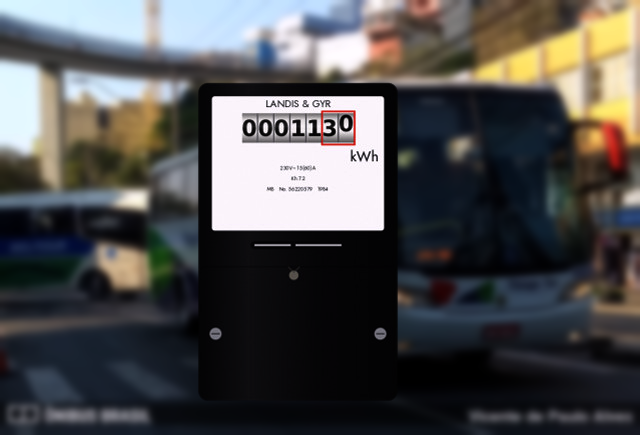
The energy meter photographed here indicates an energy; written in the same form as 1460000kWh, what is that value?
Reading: 11.30kWh
